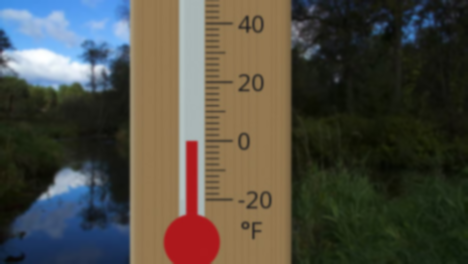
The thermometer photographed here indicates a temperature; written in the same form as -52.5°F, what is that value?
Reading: 0°F
